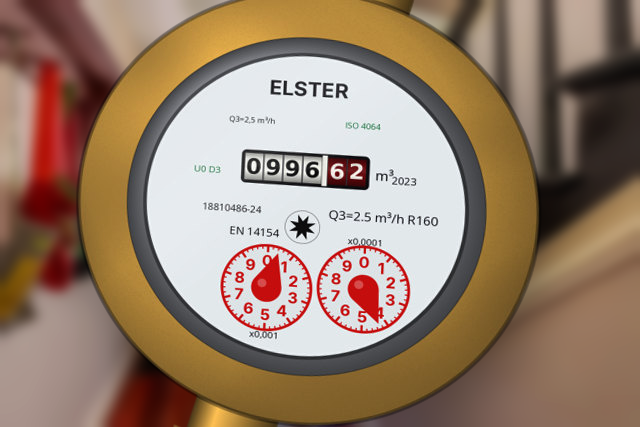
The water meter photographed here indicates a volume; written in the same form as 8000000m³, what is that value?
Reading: 996.6204m³
